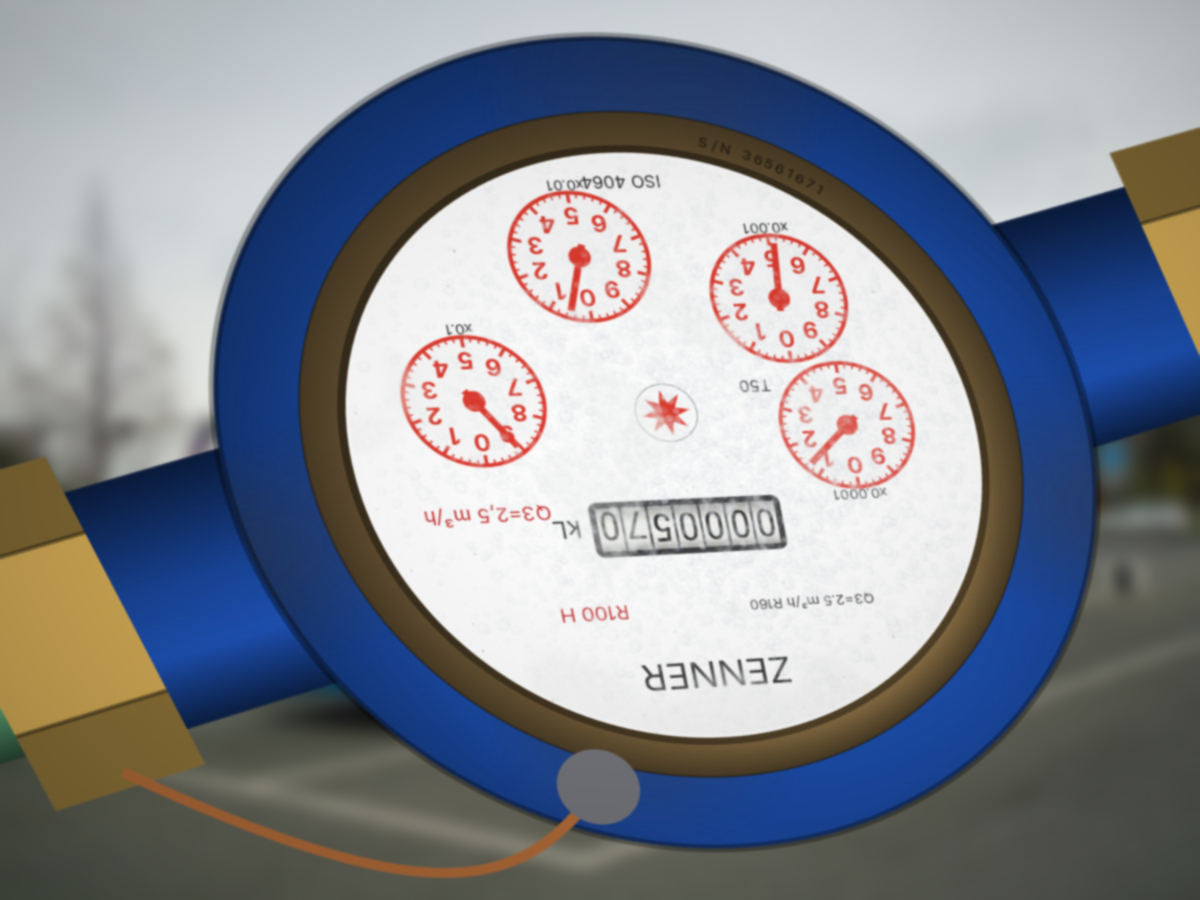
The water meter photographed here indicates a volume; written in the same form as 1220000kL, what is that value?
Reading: 569.9051kL
